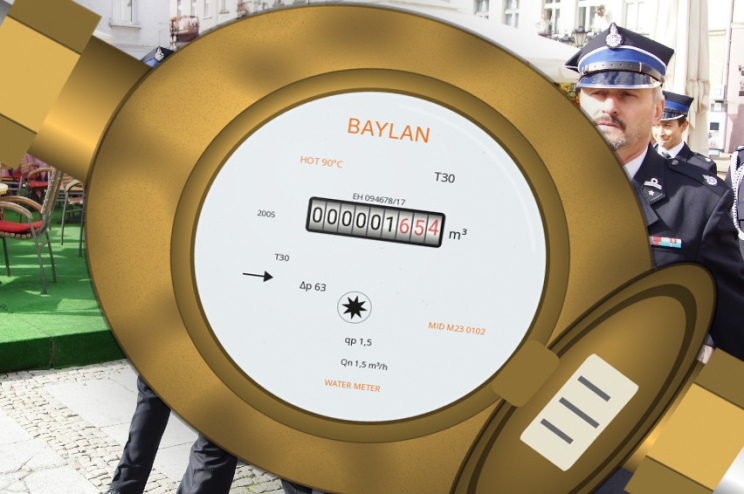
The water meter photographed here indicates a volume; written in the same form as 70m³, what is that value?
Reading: 1.654m³
